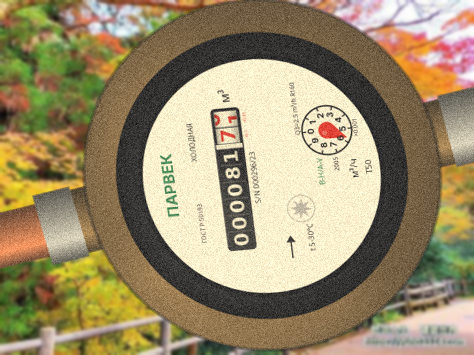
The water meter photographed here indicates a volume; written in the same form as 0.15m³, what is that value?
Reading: 81.705m³
